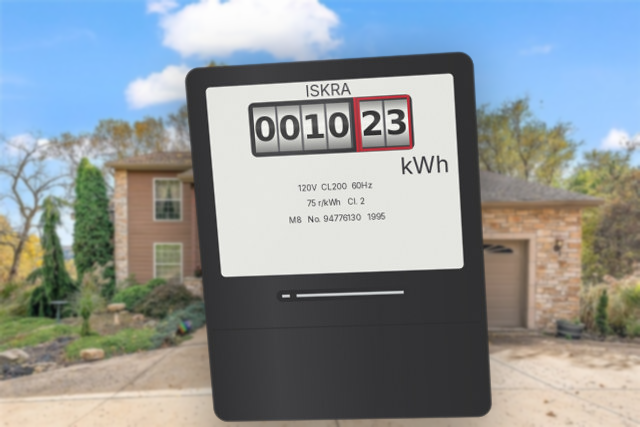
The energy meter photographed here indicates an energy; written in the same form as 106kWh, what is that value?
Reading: 10.23kWh
